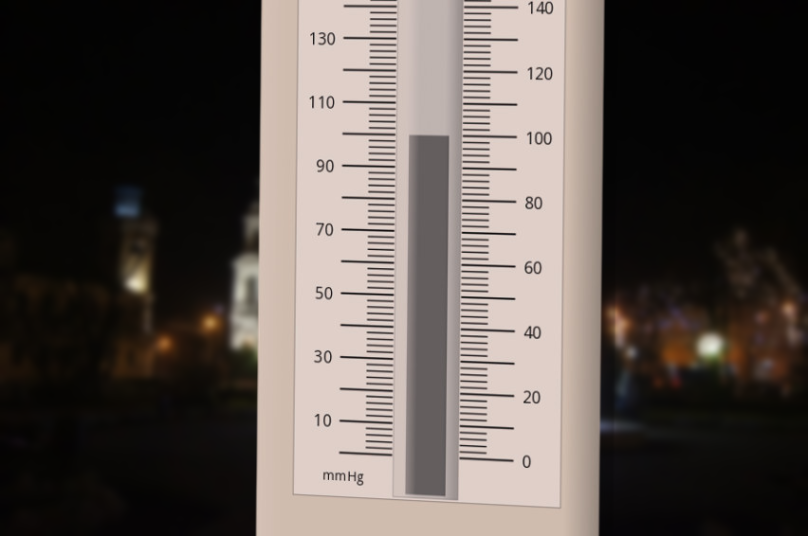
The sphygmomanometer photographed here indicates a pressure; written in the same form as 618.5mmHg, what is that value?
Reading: 100mmHg
